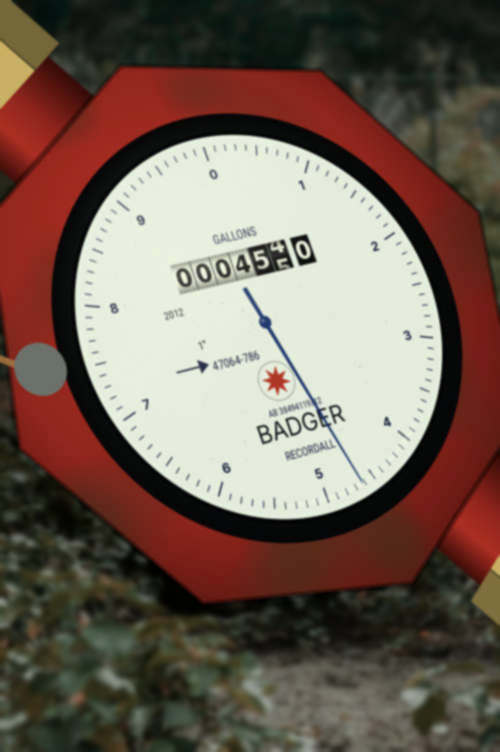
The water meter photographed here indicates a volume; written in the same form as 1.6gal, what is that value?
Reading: 4544.6gal
